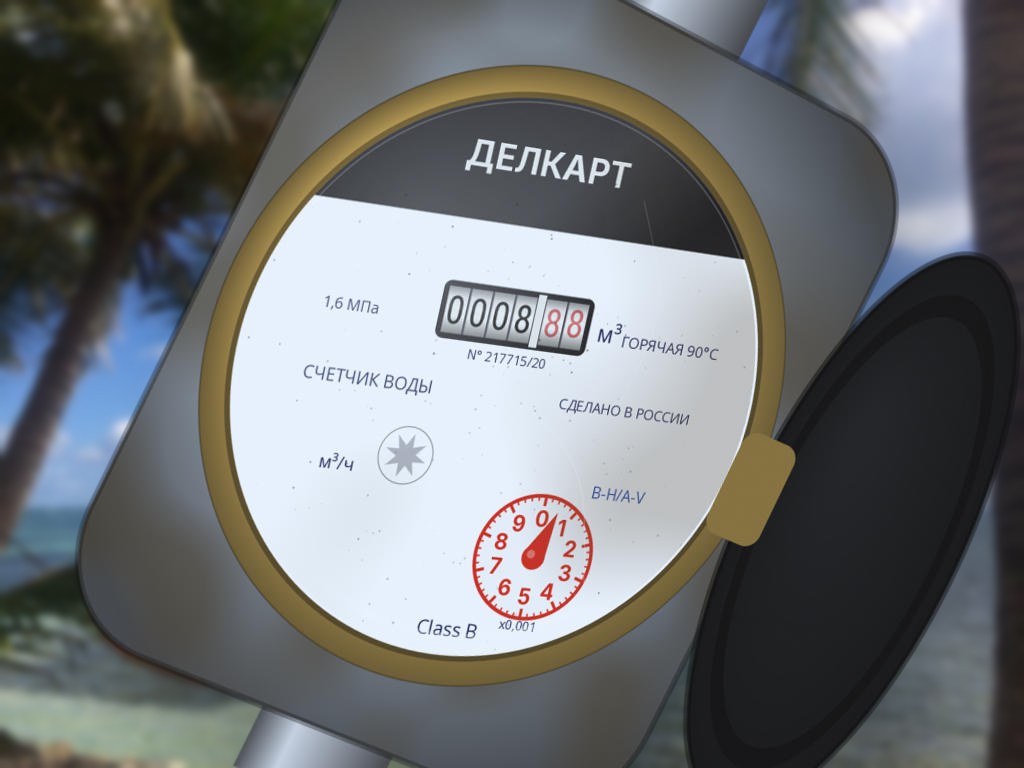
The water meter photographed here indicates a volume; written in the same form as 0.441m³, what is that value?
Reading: 8.880m³
